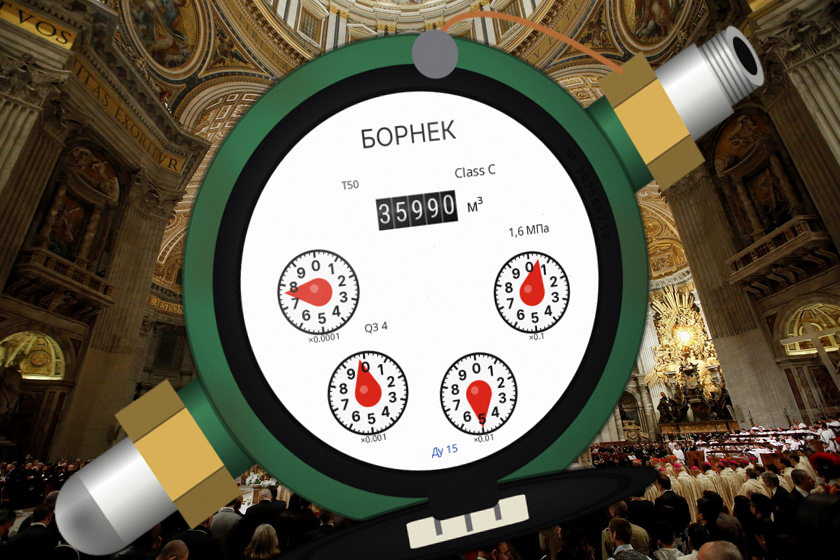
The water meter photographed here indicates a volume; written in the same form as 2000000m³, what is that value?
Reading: 35990.0497m³
